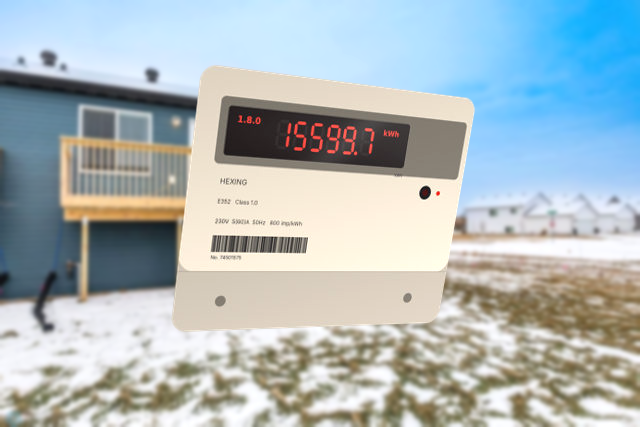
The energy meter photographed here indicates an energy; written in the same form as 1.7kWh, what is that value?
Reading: 15599.7kWh
